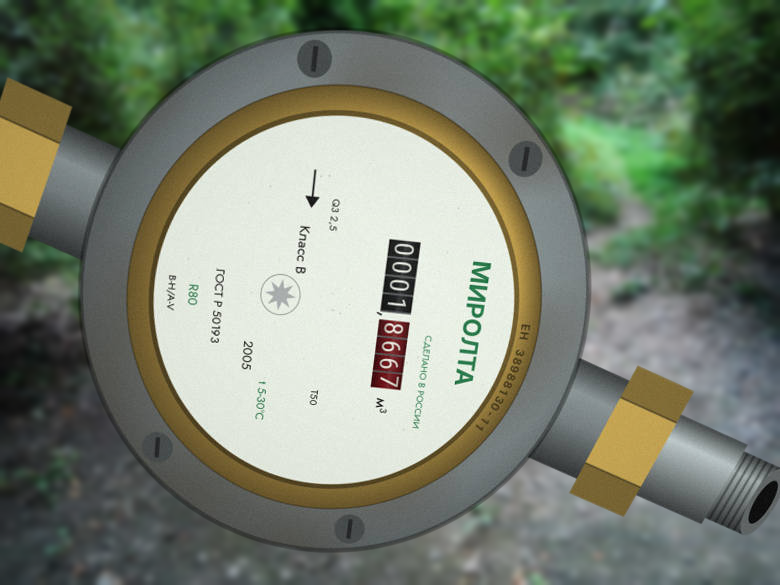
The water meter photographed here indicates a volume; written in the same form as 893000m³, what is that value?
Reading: 1.8667m³
